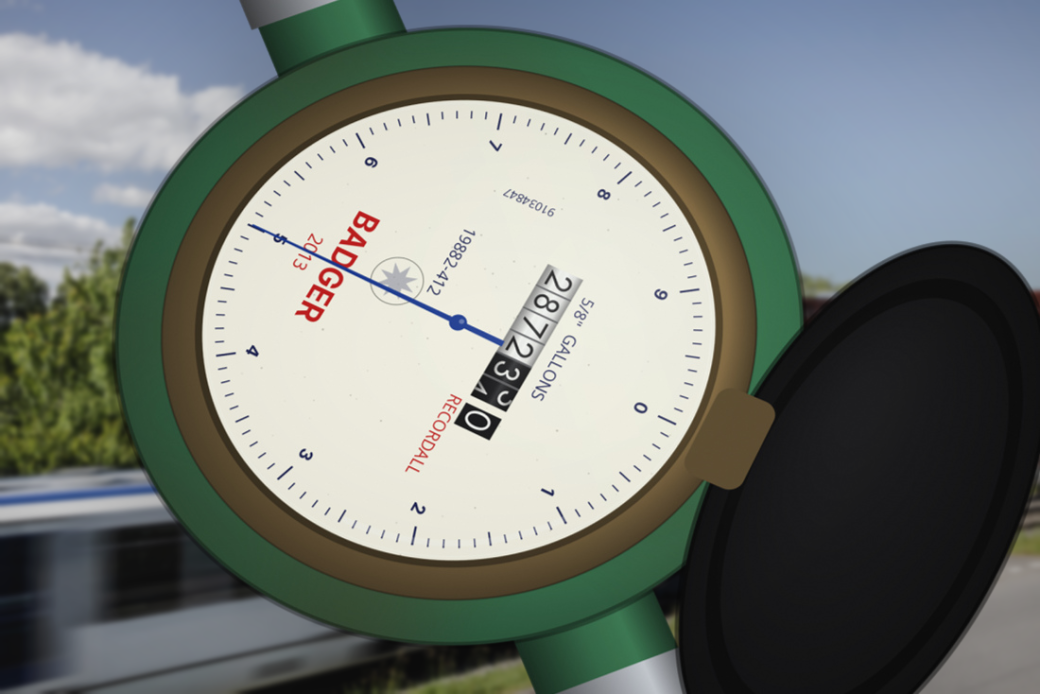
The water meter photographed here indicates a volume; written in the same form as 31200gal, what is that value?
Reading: 2872335.0gal
